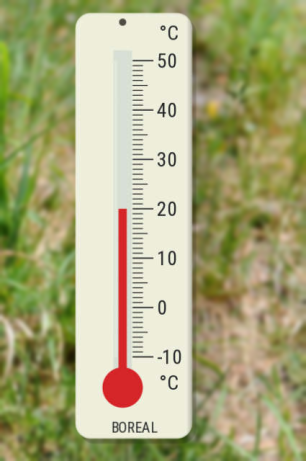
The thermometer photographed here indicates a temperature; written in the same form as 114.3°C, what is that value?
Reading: 20°C
